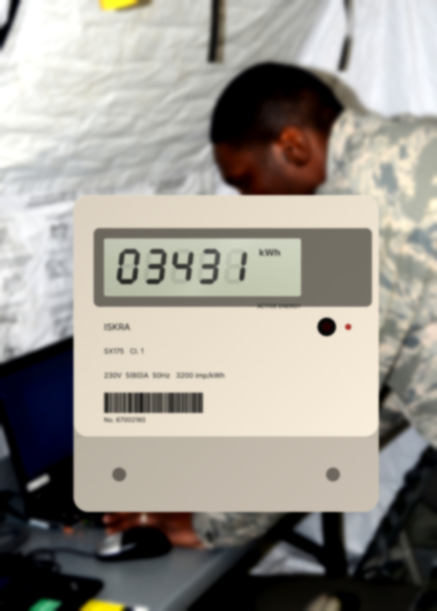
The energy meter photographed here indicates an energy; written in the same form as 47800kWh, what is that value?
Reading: 3431kWh
